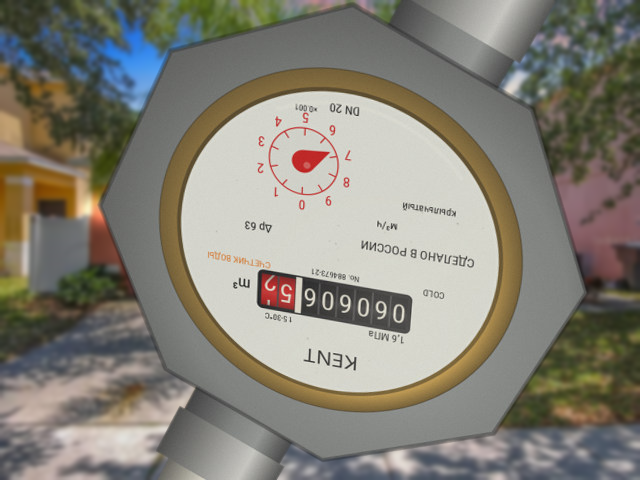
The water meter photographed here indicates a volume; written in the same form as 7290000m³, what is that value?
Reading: 60606.516m³
